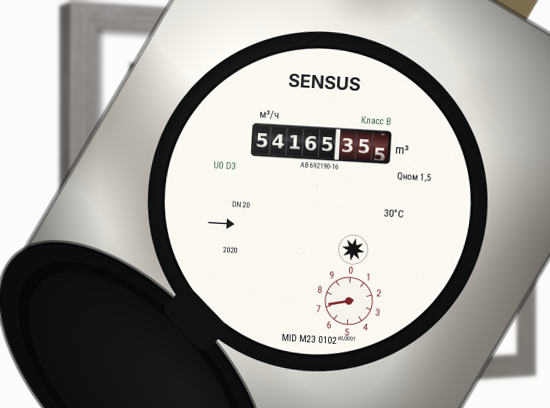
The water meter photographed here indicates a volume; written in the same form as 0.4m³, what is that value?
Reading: 54165.3547m³
